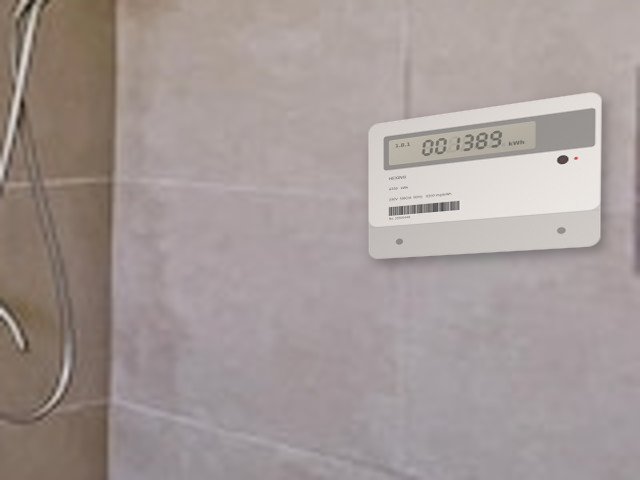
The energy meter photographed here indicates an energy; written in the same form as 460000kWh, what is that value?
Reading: 1389kWh
